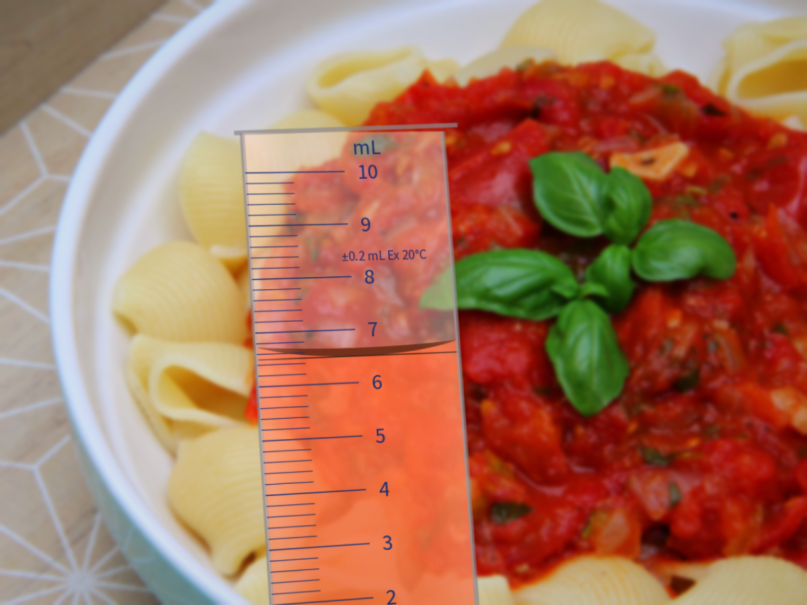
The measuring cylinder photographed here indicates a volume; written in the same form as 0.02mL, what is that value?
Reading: 6.5mL
